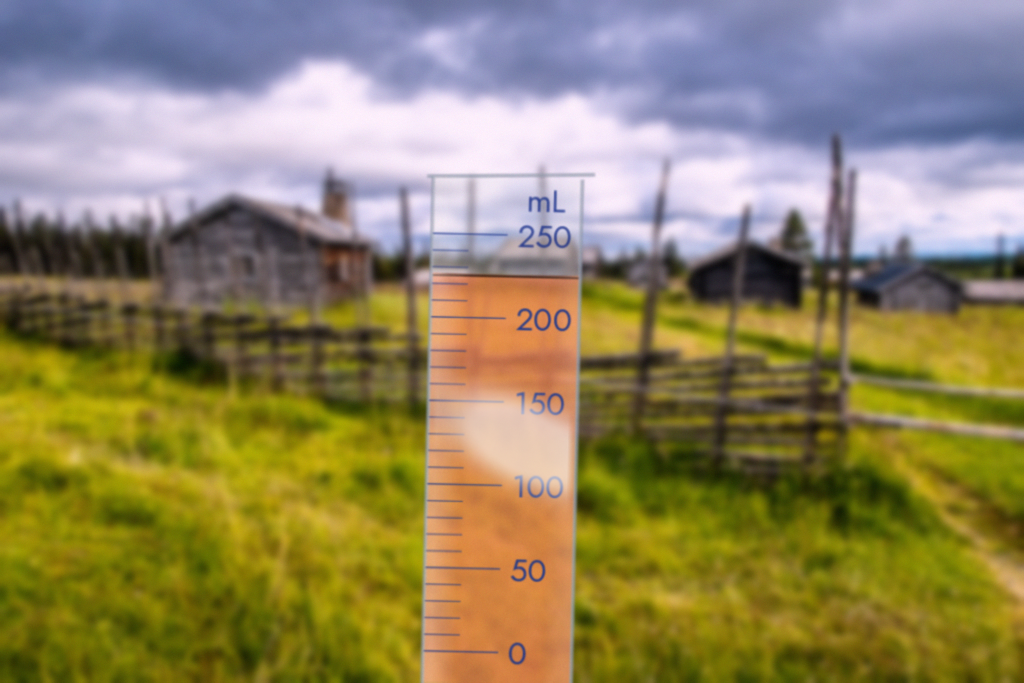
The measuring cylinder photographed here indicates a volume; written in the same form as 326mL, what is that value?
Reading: 225mL
